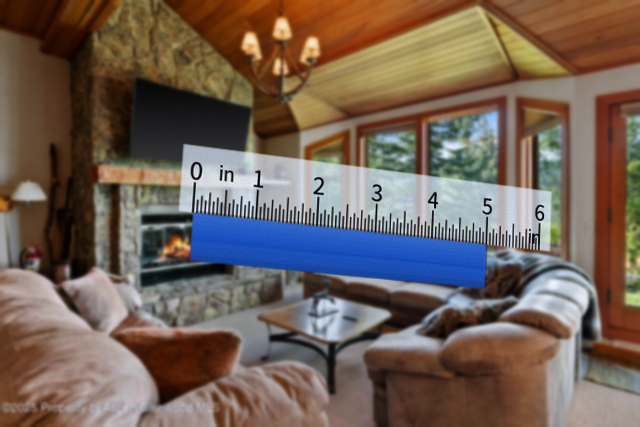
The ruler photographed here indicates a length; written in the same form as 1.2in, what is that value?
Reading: 5in
